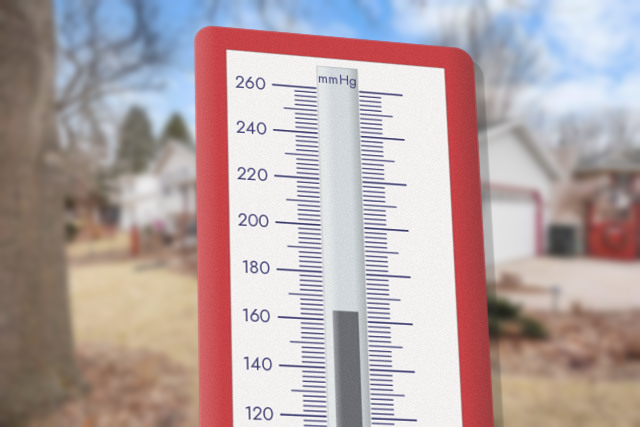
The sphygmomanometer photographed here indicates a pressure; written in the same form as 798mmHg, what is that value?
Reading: 164mmHg
